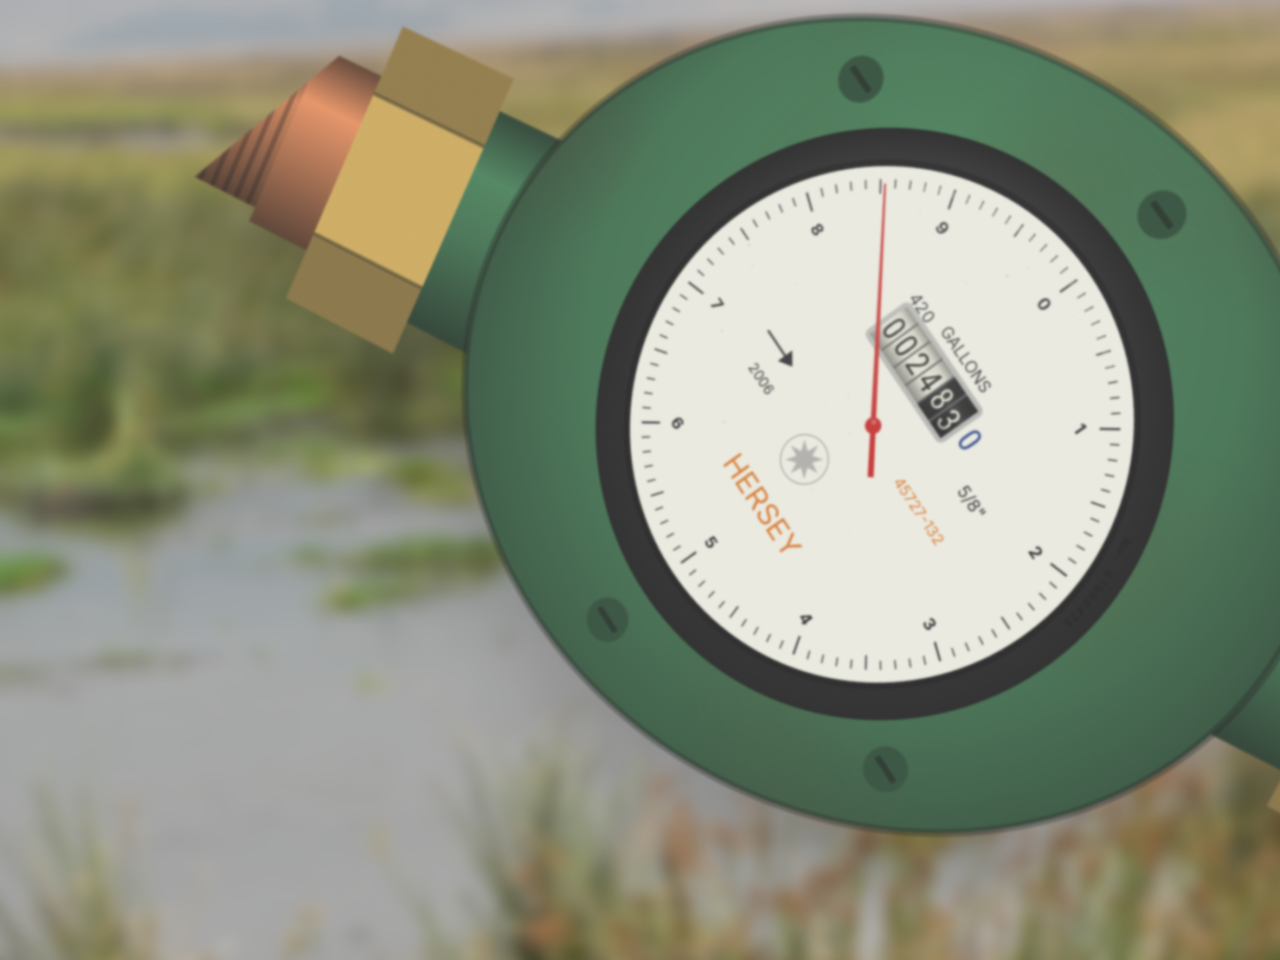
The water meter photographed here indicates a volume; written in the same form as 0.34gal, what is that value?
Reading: 24828.5gal
